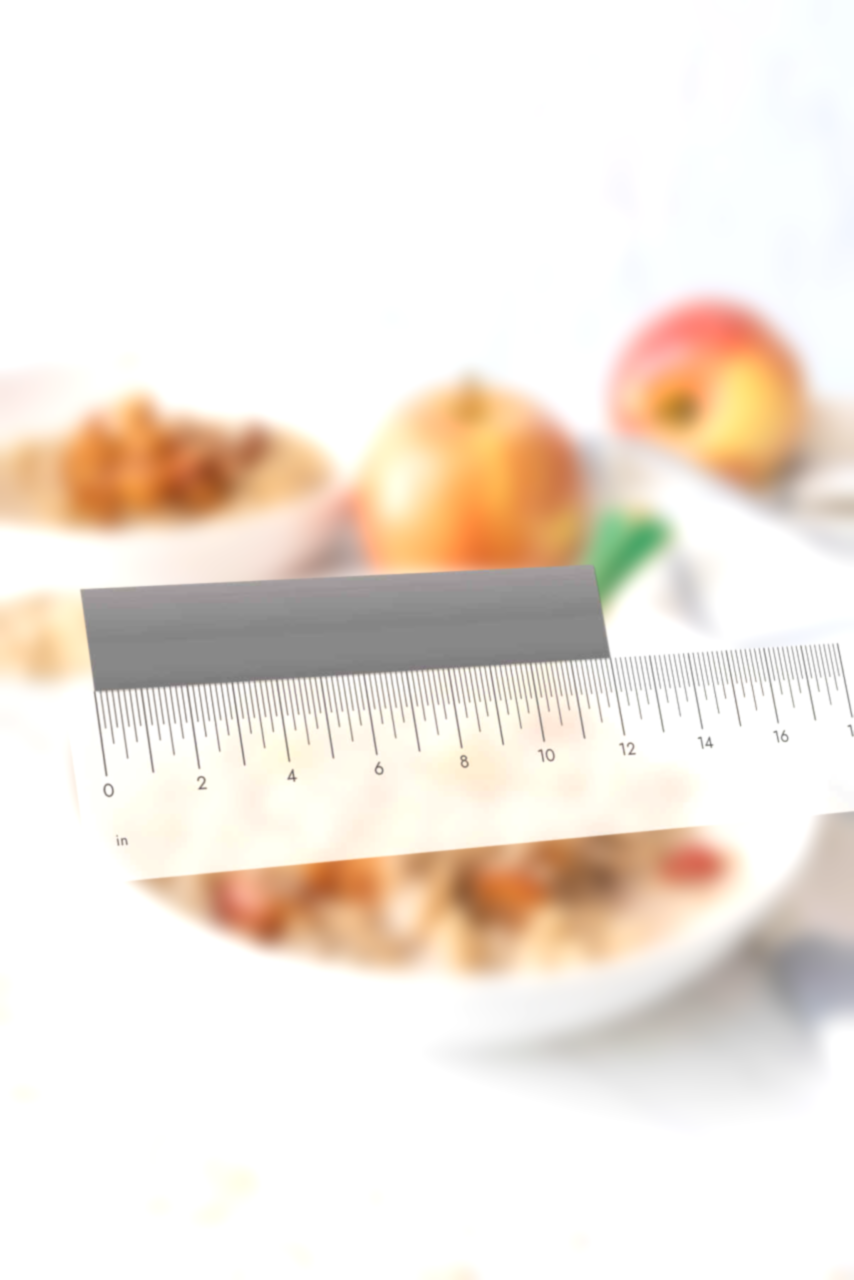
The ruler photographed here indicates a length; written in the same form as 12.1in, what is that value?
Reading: 12in
